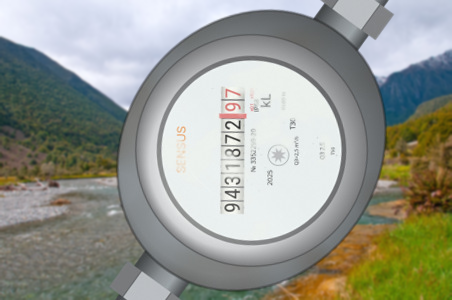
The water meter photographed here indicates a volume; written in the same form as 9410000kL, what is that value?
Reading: 9431872.97kL
